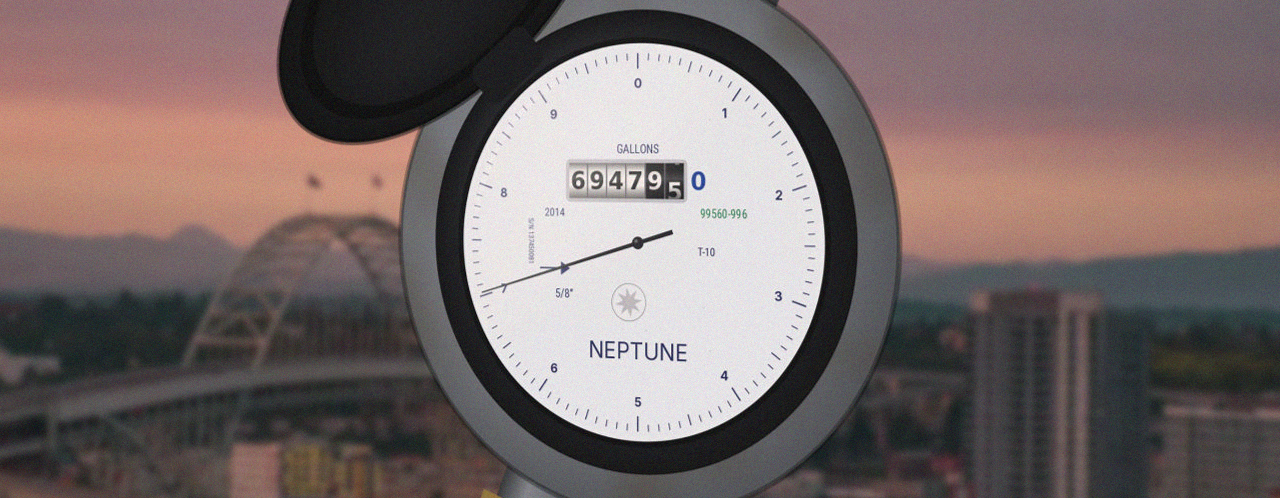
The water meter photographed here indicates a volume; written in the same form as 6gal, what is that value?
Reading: 6947947.0gal
